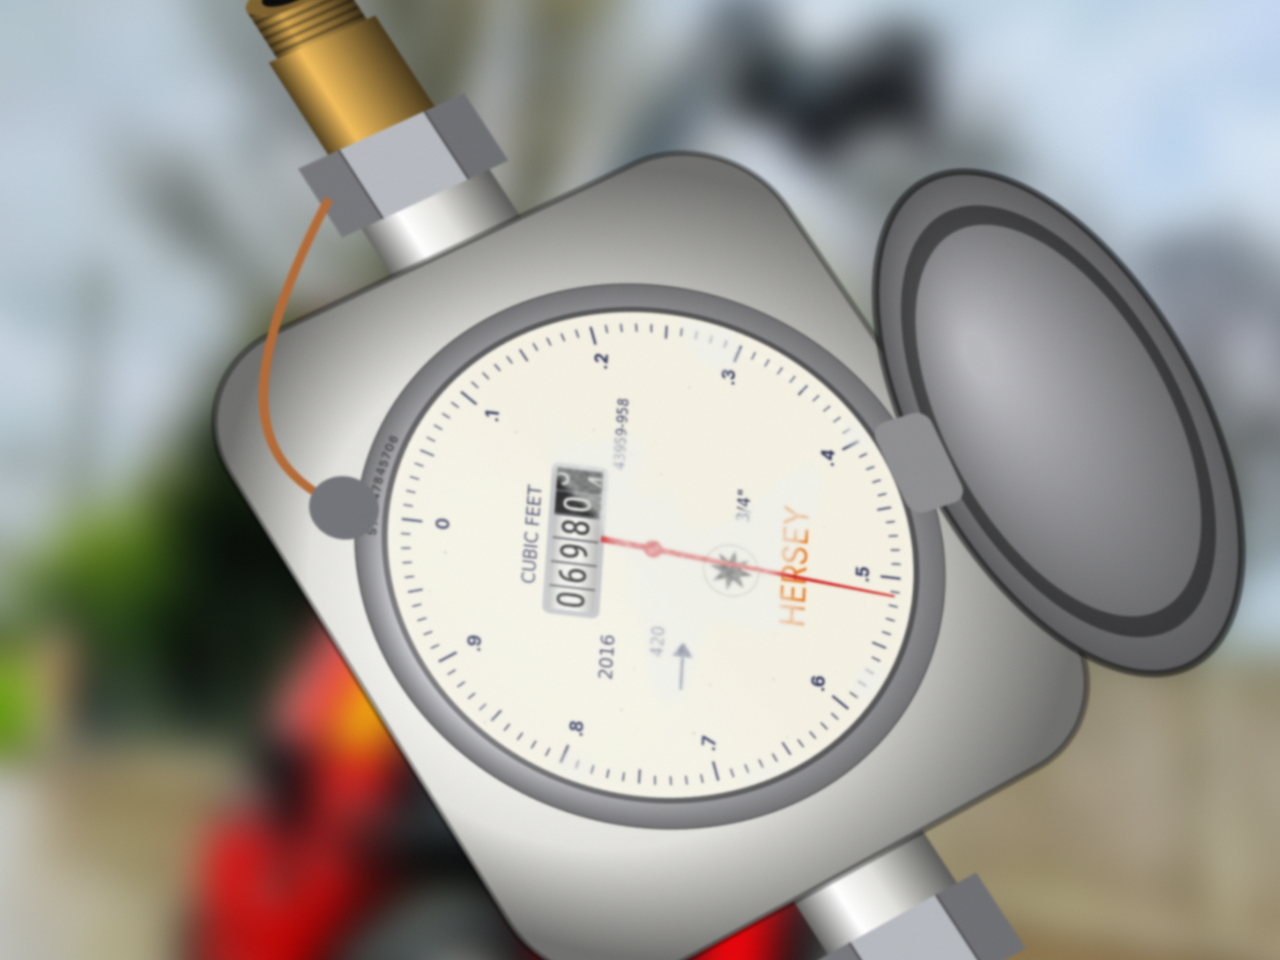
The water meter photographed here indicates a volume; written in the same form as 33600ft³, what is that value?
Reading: 69803.51ft³
